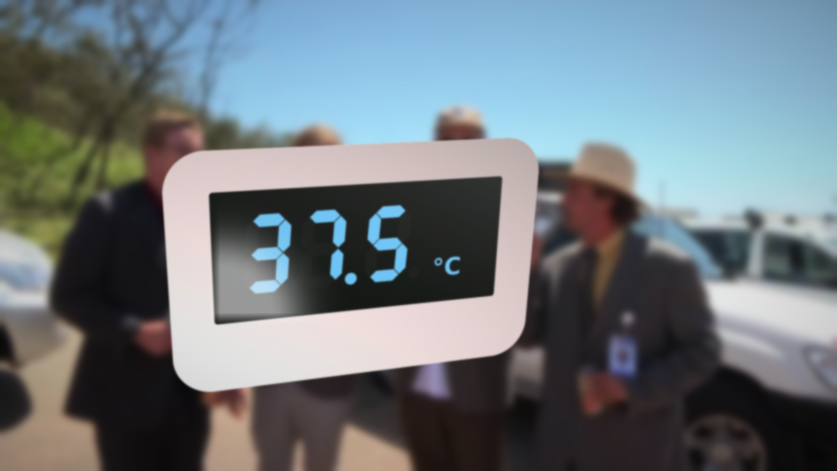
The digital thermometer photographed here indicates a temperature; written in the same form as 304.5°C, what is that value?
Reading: 37.5°C
